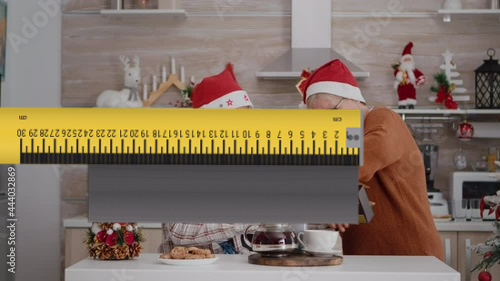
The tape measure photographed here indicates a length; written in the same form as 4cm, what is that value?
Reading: 24cm
